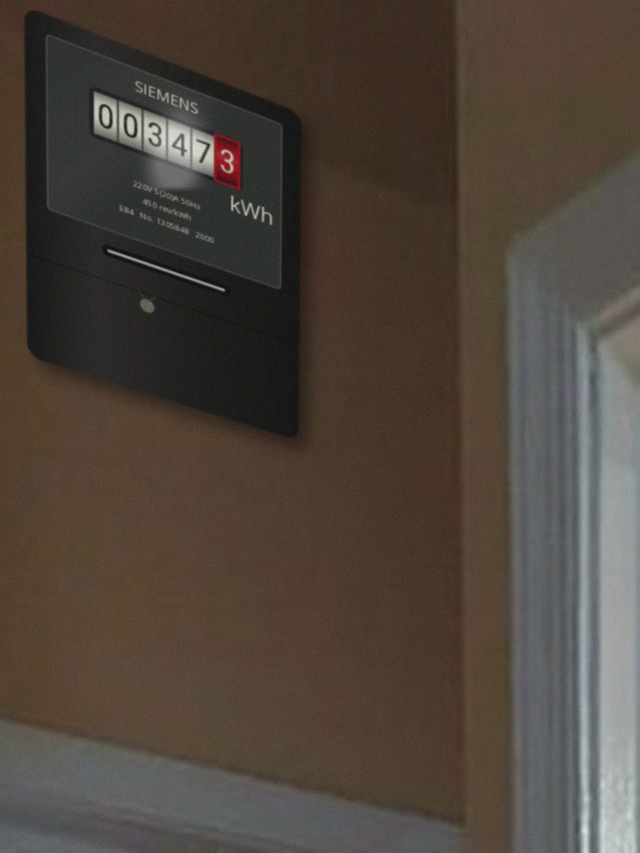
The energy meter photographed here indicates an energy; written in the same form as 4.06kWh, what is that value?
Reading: 347.3kWh
